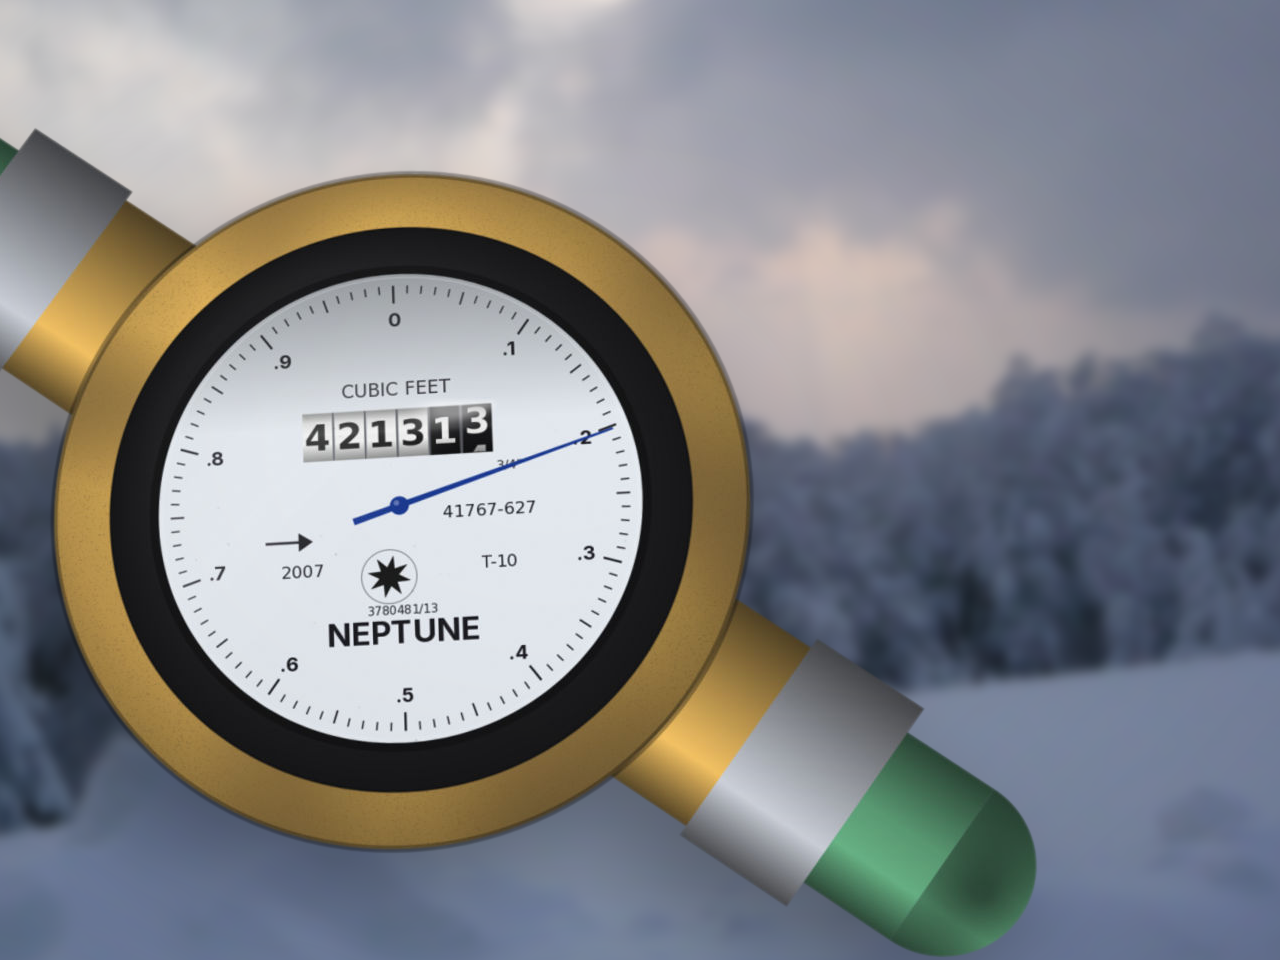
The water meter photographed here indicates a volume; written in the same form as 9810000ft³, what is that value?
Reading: 421313.20ft³
